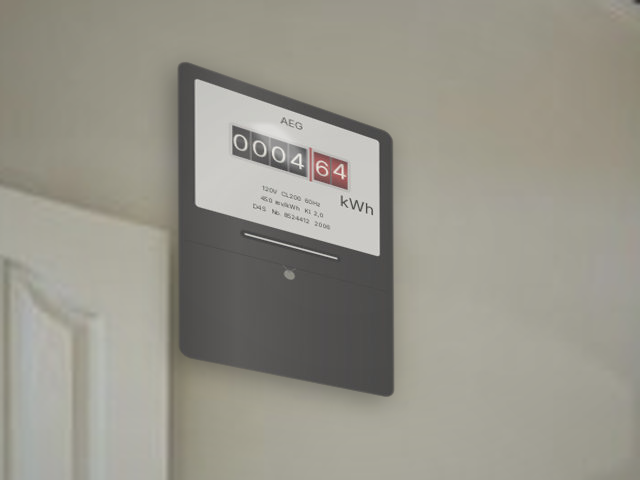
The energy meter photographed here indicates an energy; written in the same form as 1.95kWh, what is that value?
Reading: 4.64kWh
